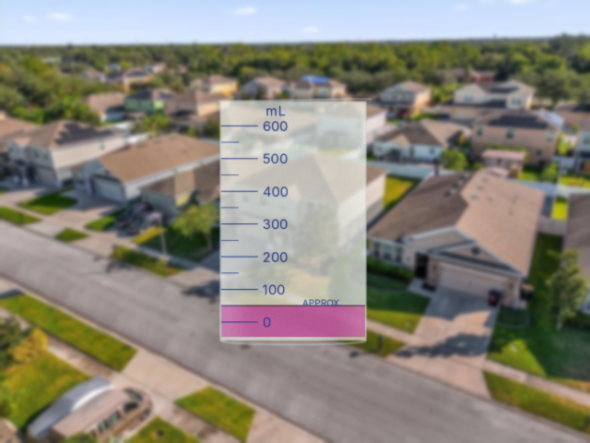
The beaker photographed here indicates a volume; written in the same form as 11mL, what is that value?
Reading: 50mL
